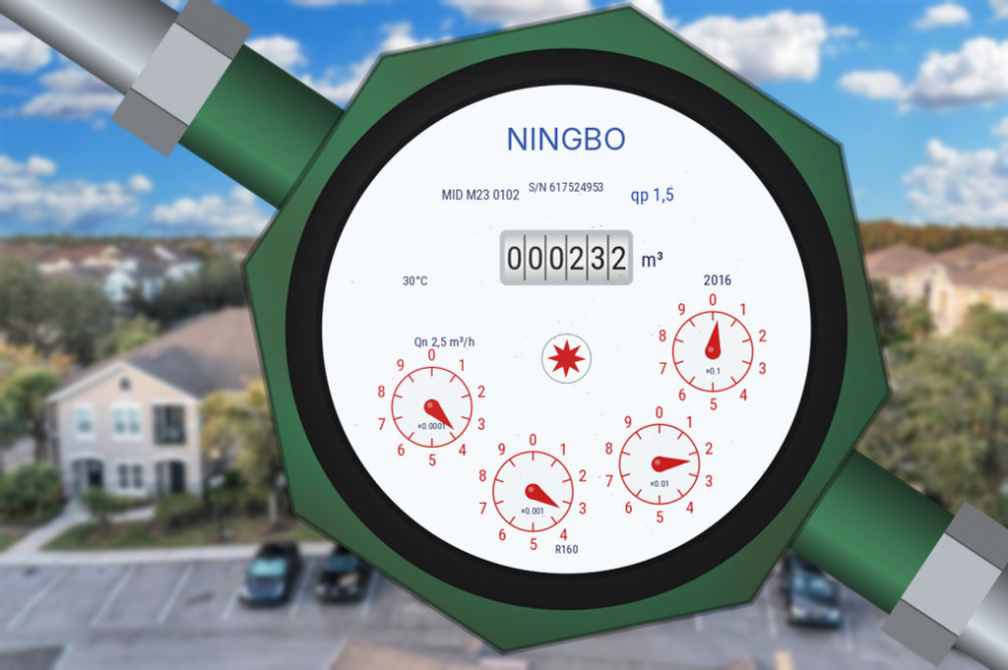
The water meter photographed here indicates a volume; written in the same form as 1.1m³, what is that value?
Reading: 232.0233m³
